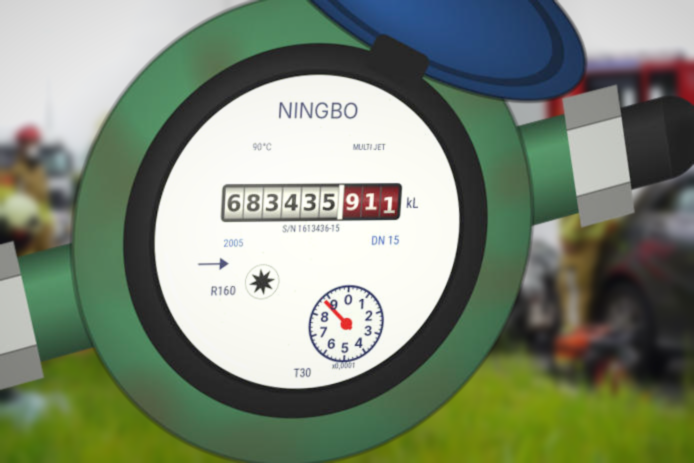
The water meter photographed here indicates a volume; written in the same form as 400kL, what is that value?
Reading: 683435.9108kL
